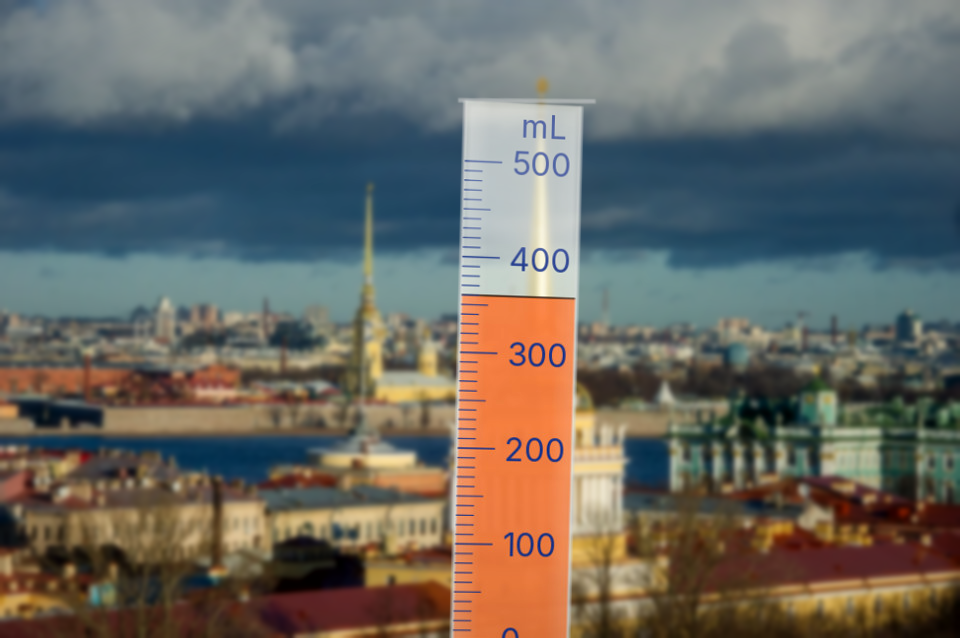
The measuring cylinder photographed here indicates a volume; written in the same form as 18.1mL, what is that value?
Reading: 360mL
